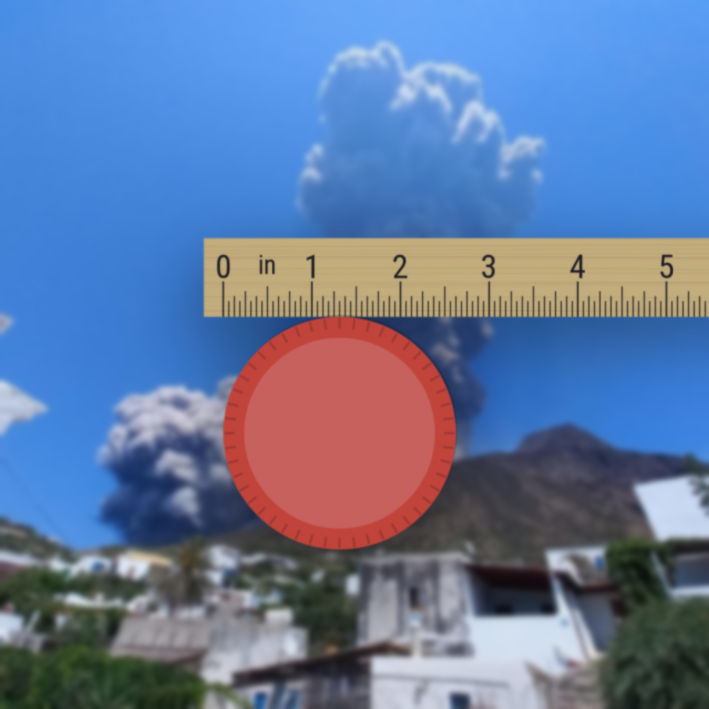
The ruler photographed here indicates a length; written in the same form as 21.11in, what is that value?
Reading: 2.625in
